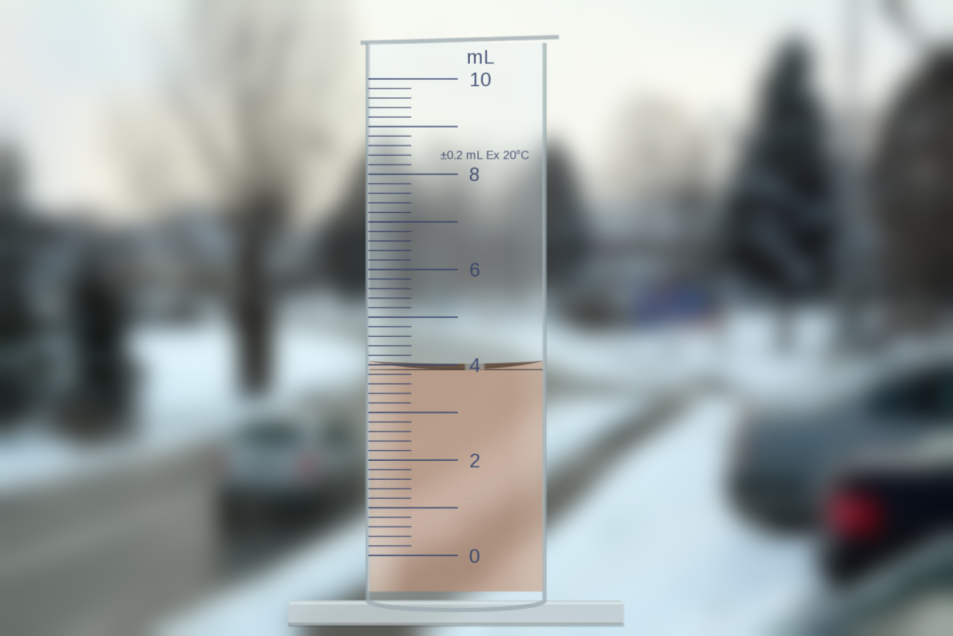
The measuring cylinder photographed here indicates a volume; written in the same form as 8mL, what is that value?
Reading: 3.9mL
